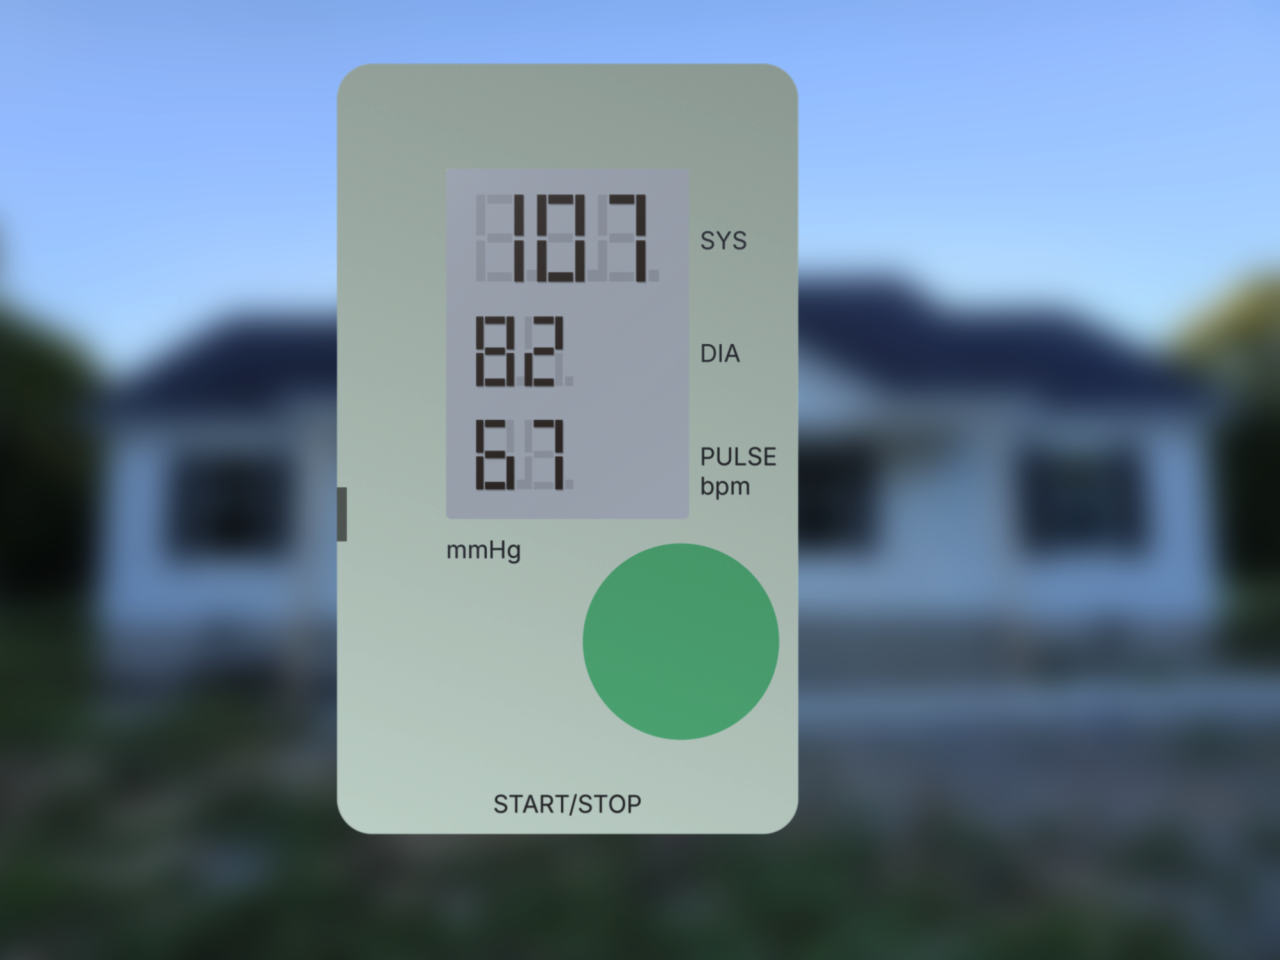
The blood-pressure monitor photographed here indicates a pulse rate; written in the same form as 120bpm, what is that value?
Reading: 67bpm
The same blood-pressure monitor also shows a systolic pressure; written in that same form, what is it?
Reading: 107mmHg
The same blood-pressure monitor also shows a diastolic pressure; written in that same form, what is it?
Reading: 82mmHg
